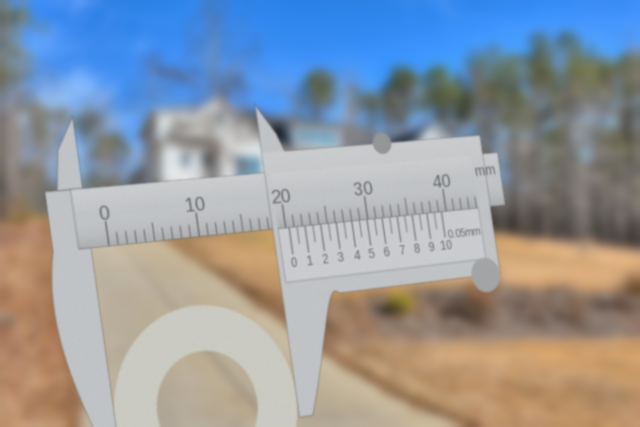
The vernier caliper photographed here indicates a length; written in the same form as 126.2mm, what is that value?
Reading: 20.4mm
